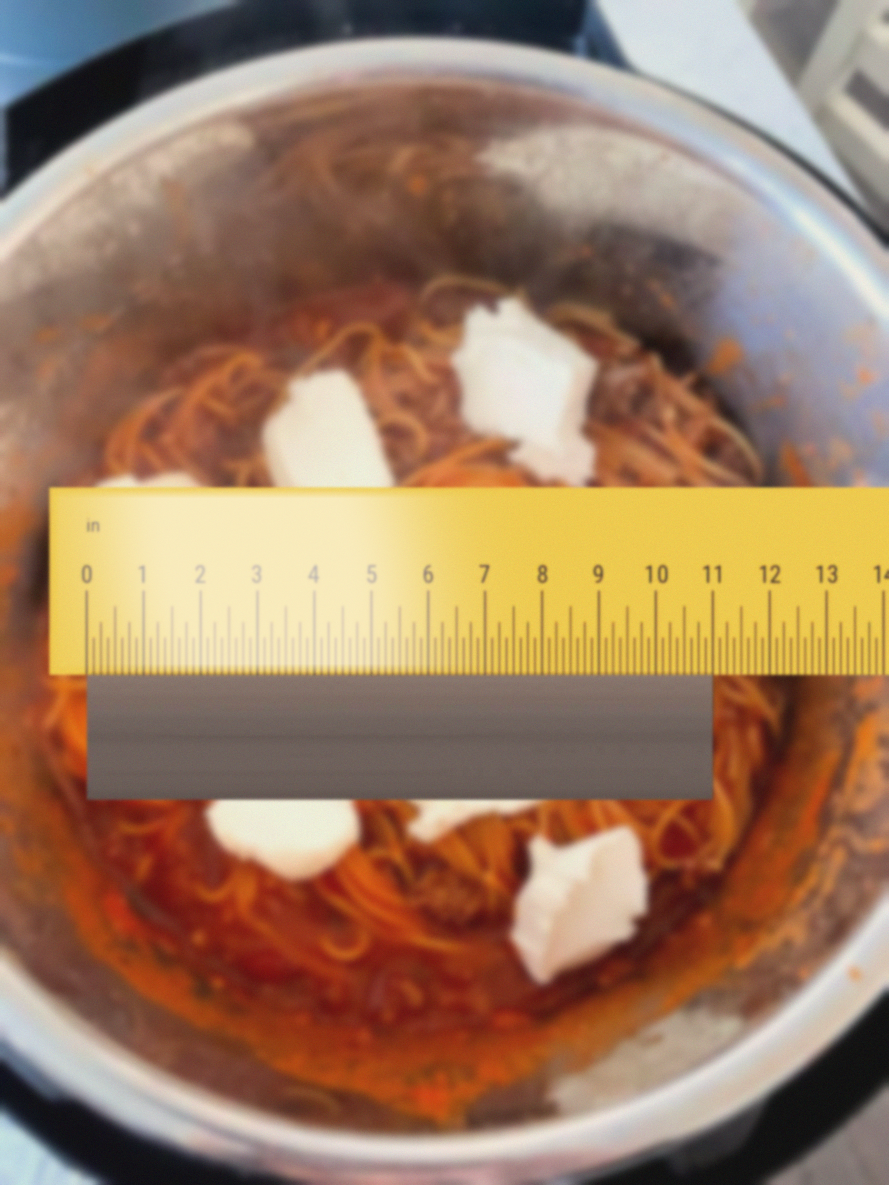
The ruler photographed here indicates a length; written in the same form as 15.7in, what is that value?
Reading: 11in
